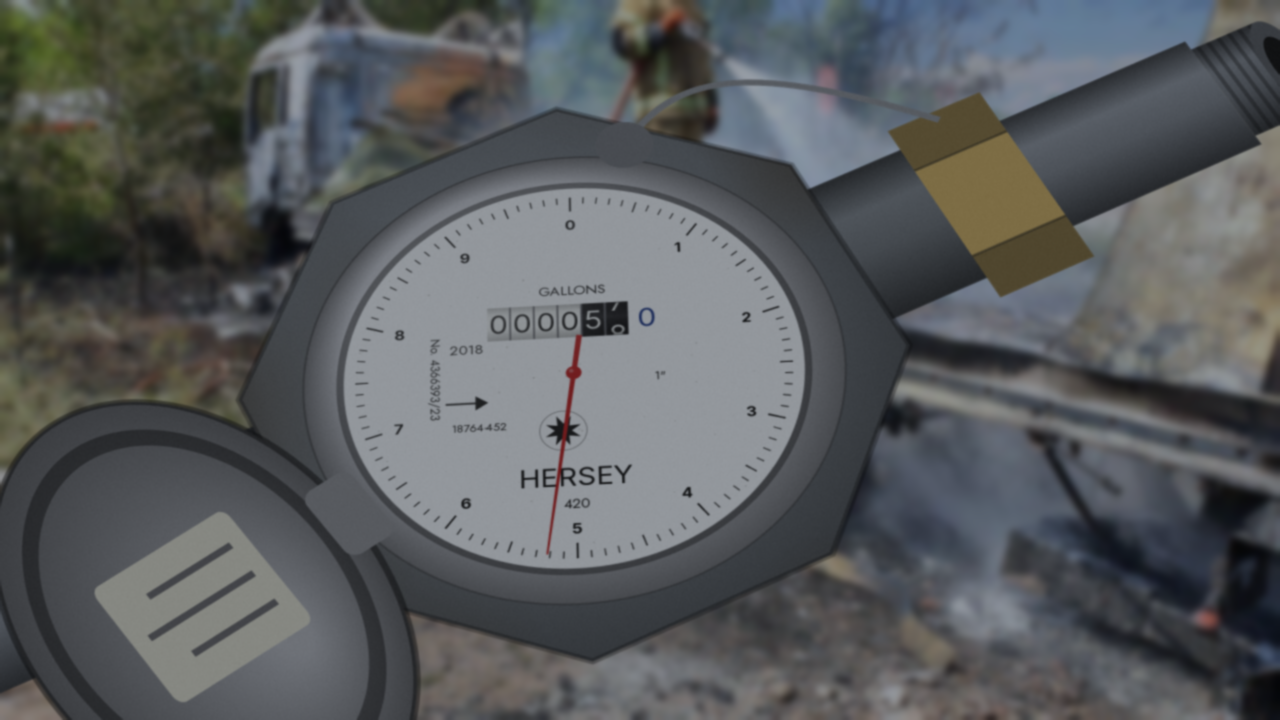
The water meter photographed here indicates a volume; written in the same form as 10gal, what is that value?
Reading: 575.2gal
